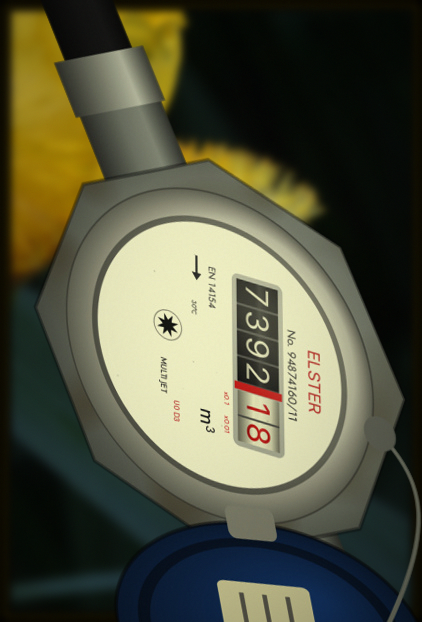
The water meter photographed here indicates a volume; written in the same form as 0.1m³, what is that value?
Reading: 7392.18m³
